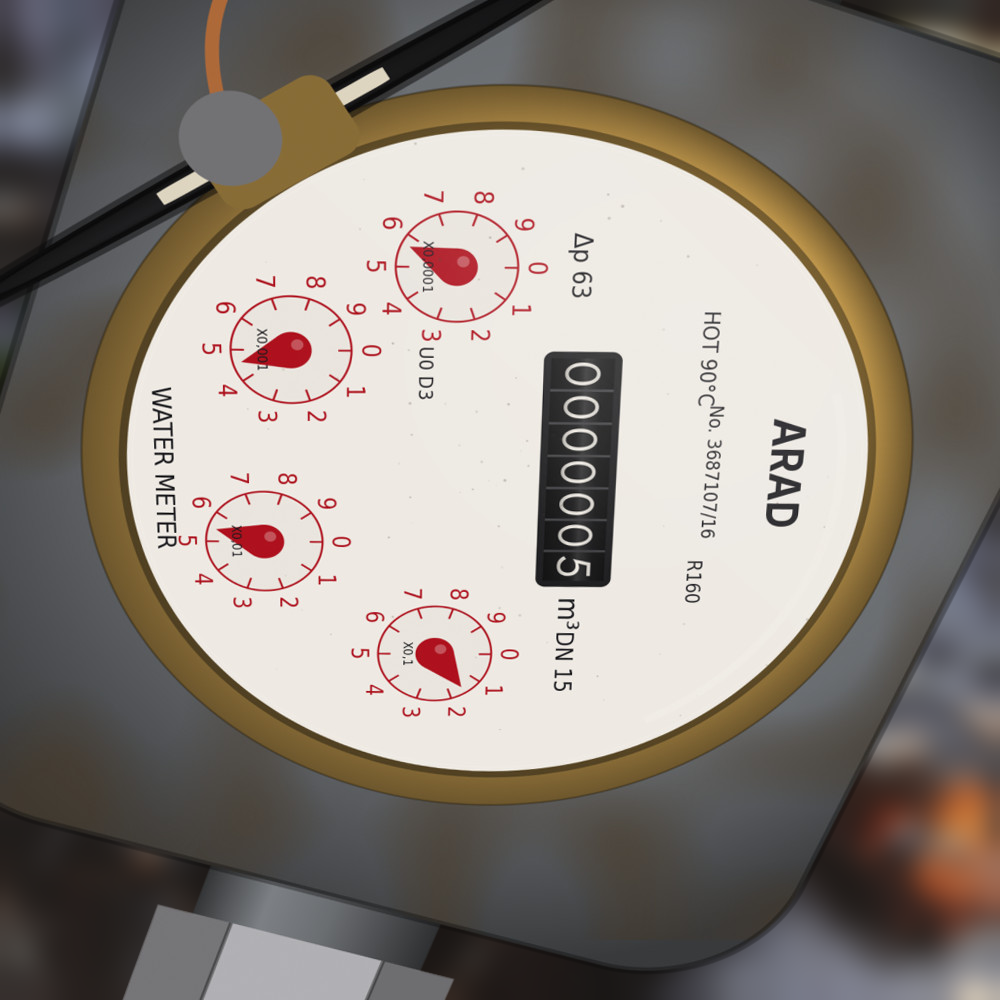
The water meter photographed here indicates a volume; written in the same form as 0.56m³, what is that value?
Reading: 5.1545m³
